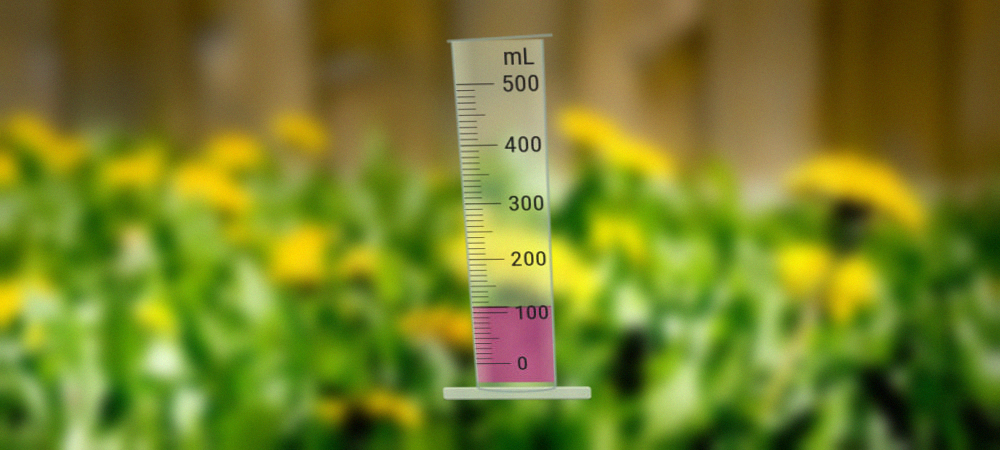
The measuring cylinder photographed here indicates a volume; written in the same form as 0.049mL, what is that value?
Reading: 110mL
